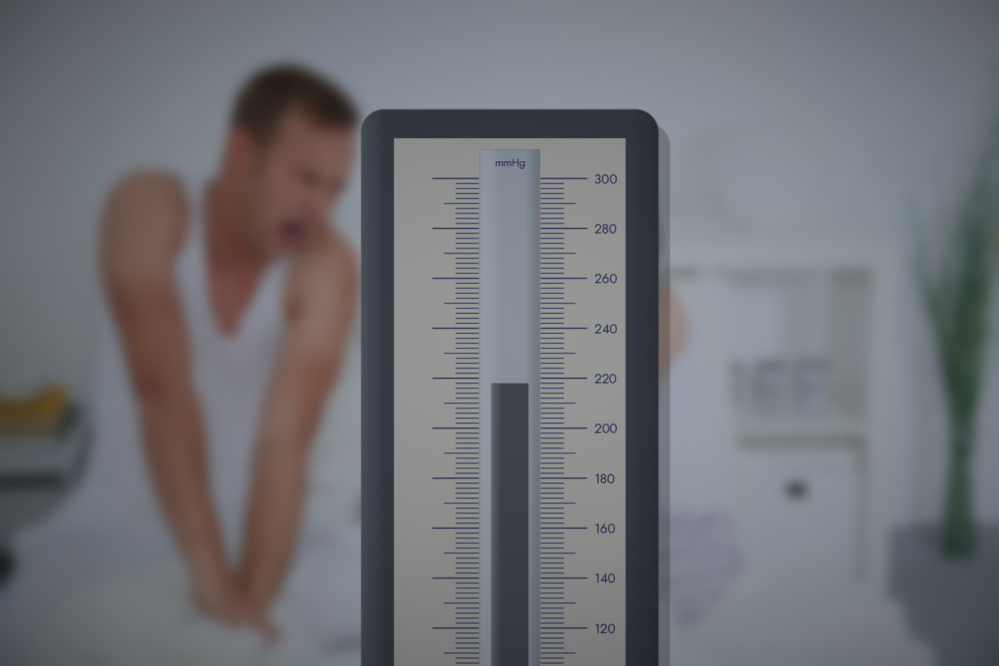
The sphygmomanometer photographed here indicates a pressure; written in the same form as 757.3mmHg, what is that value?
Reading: 218mmHg
